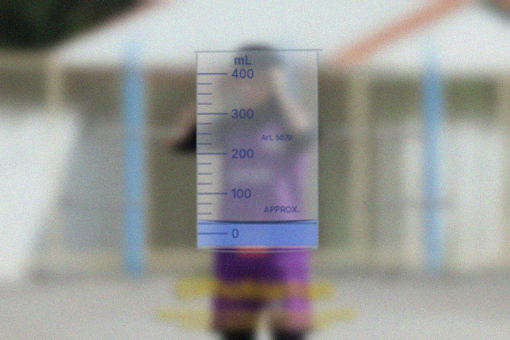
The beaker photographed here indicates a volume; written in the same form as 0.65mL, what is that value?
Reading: 25mL
